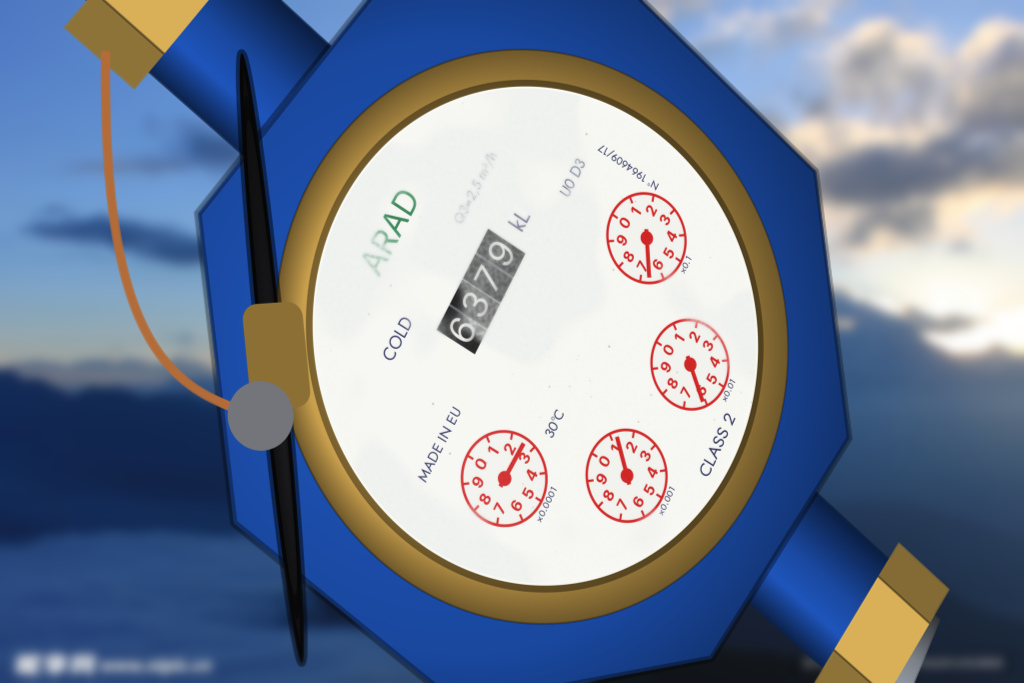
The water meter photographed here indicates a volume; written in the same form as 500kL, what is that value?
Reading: 6379.6612kL
